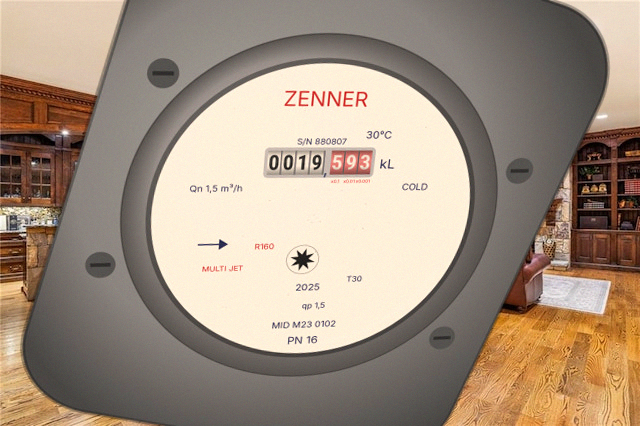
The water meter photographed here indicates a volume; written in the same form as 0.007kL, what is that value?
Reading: 19.593kL
